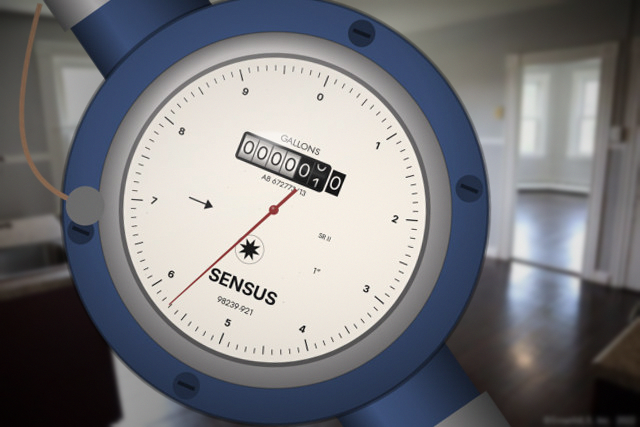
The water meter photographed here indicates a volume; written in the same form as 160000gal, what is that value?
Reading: 5.7gal
